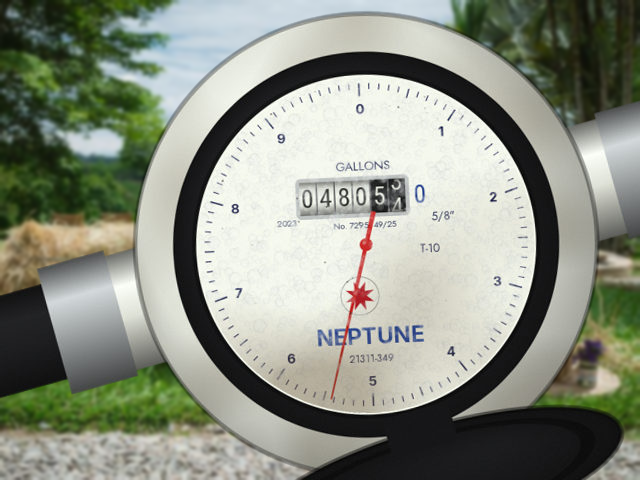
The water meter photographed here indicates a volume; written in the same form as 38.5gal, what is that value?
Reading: 480535.4gal
